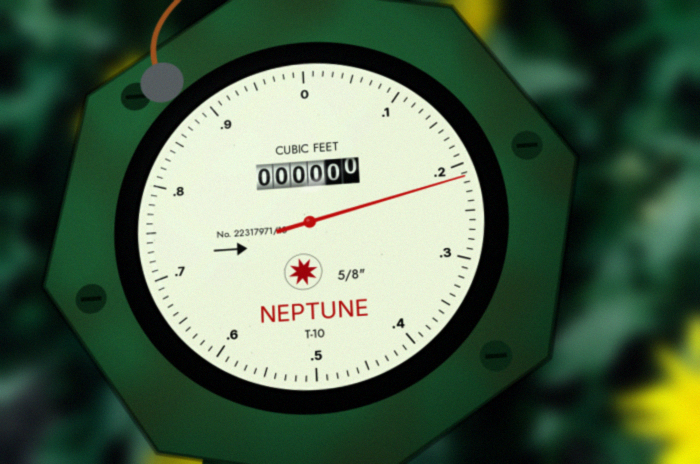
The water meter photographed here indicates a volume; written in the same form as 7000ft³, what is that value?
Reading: 0.21ft³
